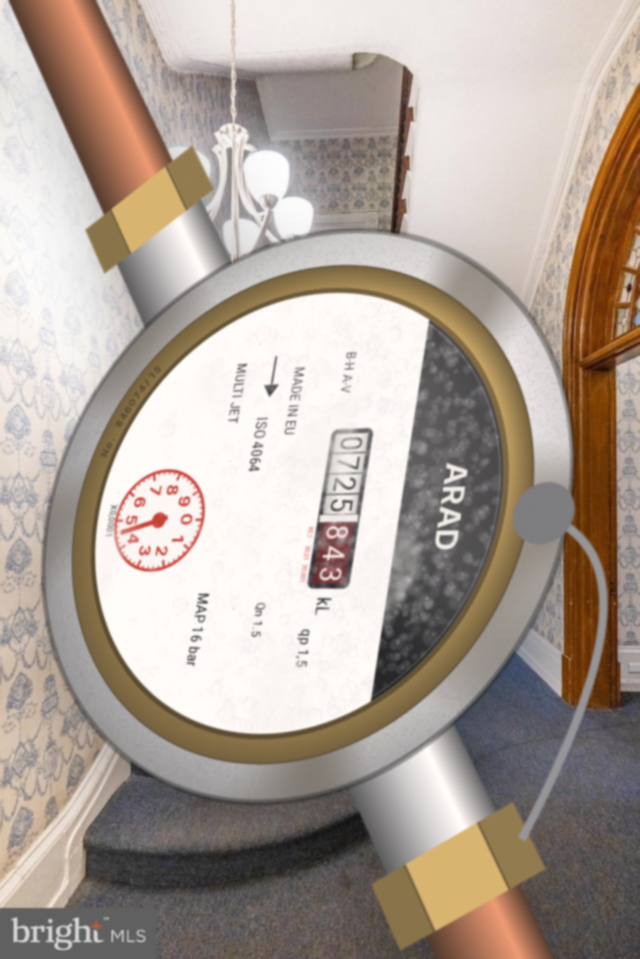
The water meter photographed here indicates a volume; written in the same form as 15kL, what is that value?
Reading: 725.8434kL
